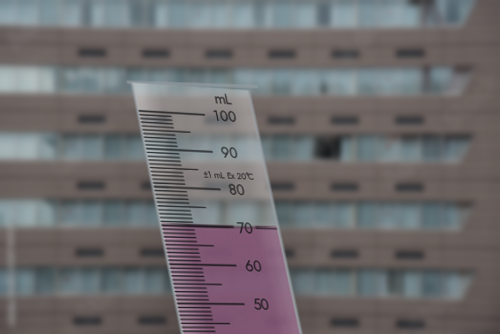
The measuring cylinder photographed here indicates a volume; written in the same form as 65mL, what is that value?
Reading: 70mL
